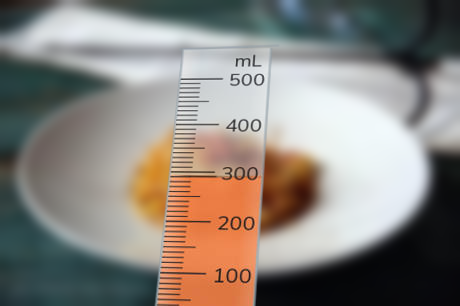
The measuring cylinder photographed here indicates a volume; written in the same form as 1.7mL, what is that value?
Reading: 290mL
